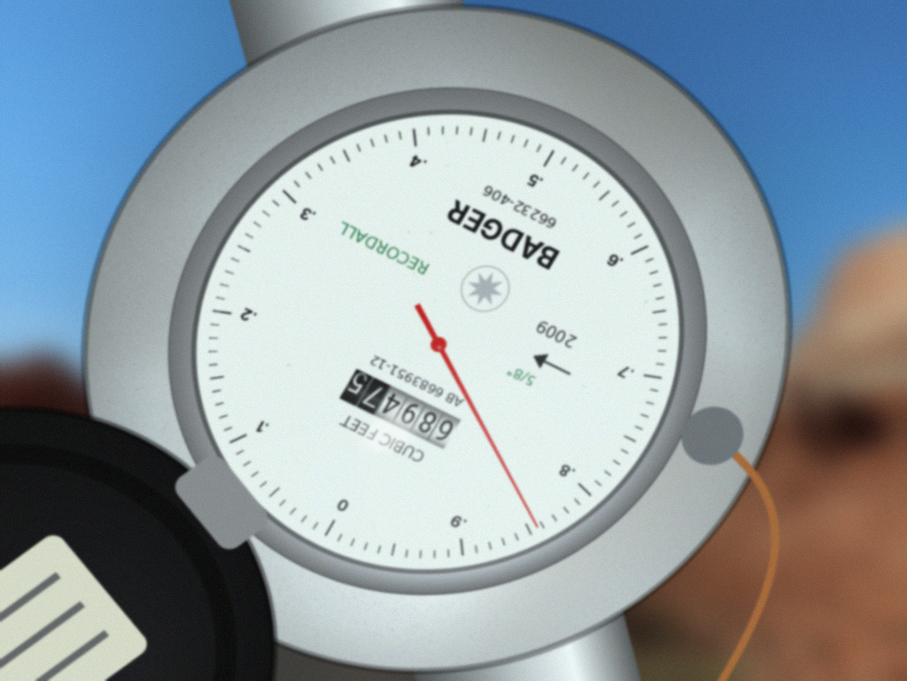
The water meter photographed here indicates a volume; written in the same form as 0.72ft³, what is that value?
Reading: 689474.84ft³
